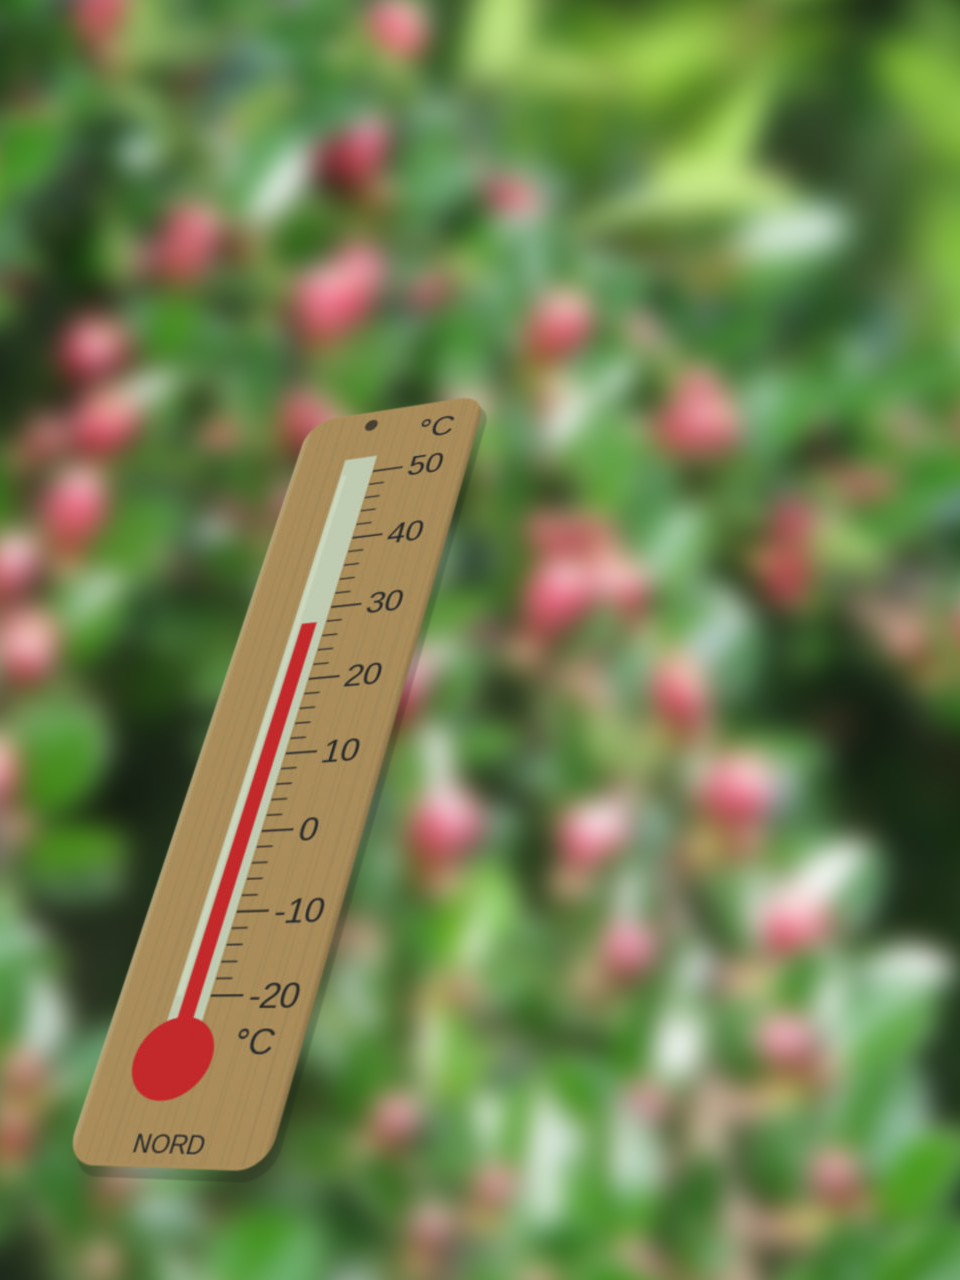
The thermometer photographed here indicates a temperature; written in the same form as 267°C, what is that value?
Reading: 28°C
